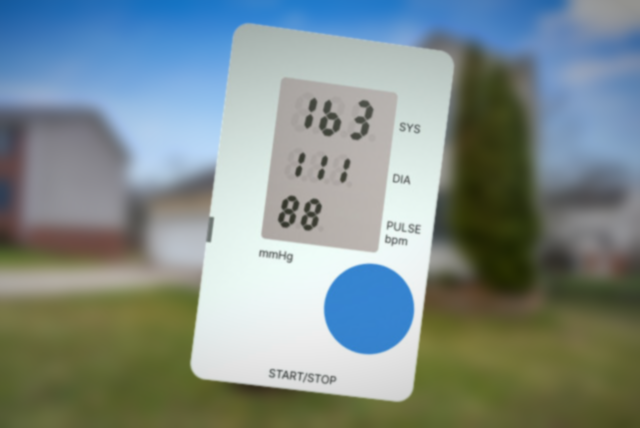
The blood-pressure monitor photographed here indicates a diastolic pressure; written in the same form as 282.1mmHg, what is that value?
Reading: 111mmHg
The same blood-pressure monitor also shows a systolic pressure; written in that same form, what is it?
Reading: 163mmHg
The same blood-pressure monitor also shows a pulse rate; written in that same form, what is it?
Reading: 88bpm
